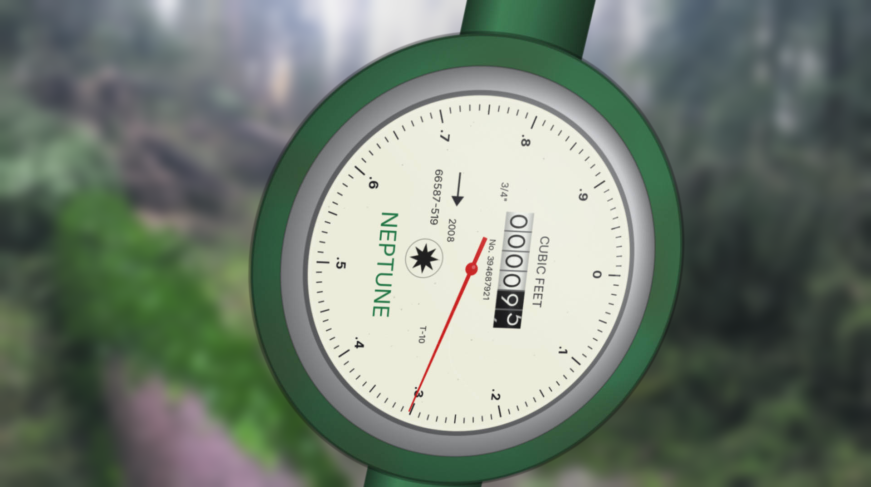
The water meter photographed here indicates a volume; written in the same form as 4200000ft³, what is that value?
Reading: 95.30ft³
